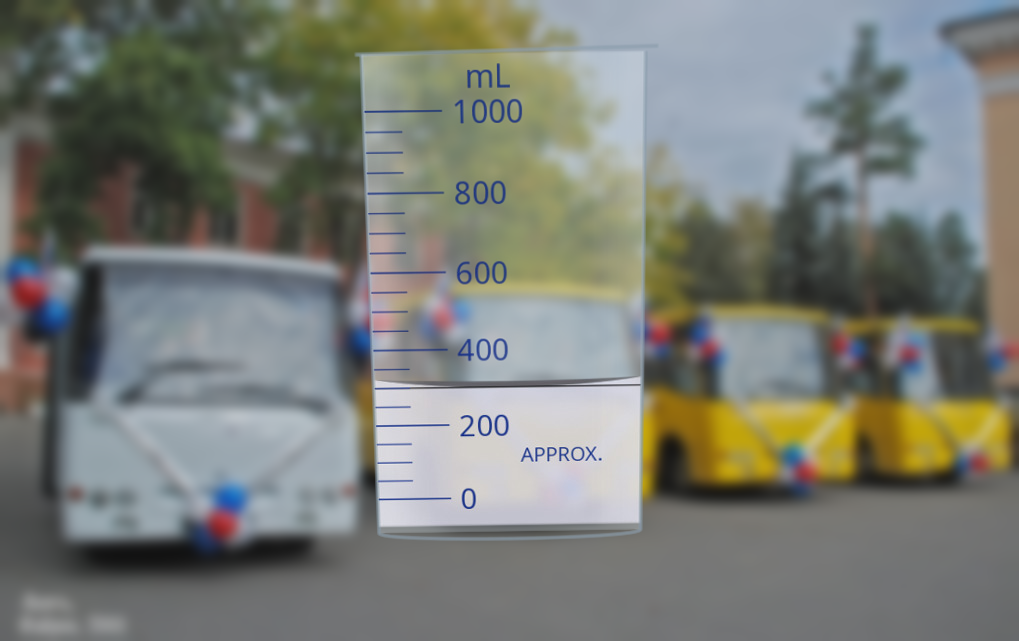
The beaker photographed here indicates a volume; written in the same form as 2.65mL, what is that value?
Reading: 300mL
